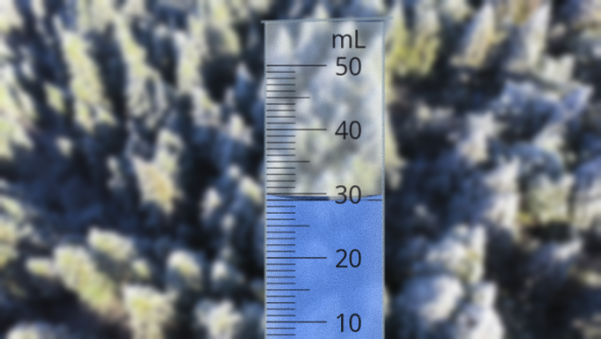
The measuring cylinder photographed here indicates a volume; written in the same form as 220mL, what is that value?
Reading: 29mL
